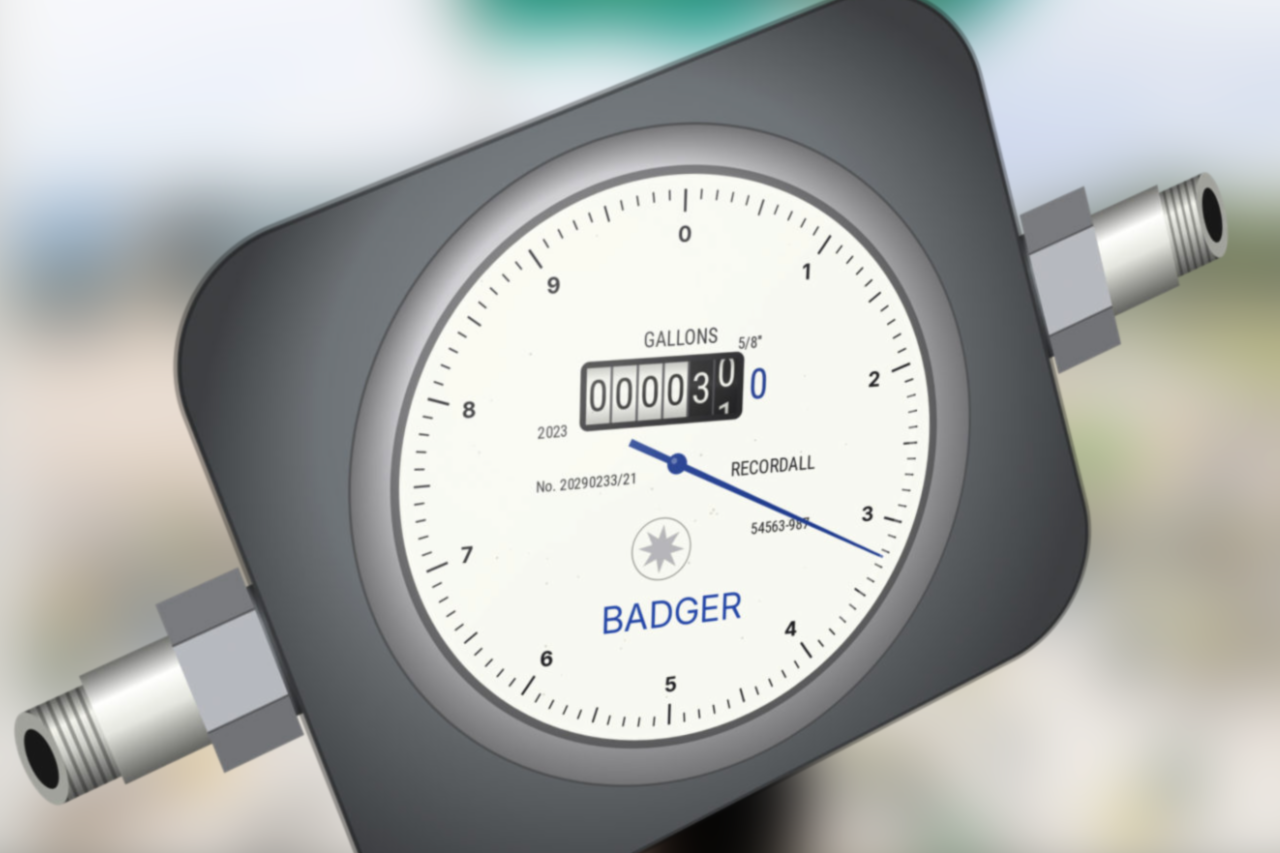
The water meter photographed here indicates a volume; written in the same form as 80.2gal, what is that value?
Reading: 303.2gal
